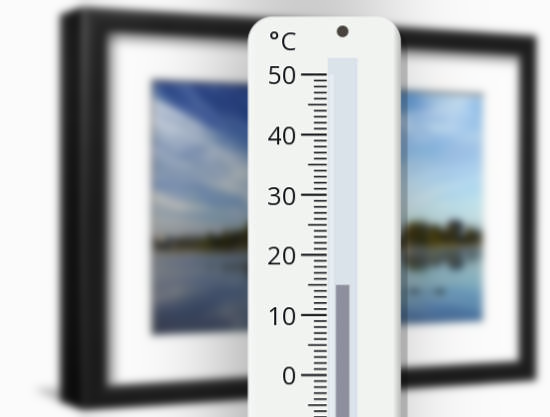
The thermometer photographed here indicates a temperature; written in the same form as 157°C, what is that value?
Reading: 15°C
